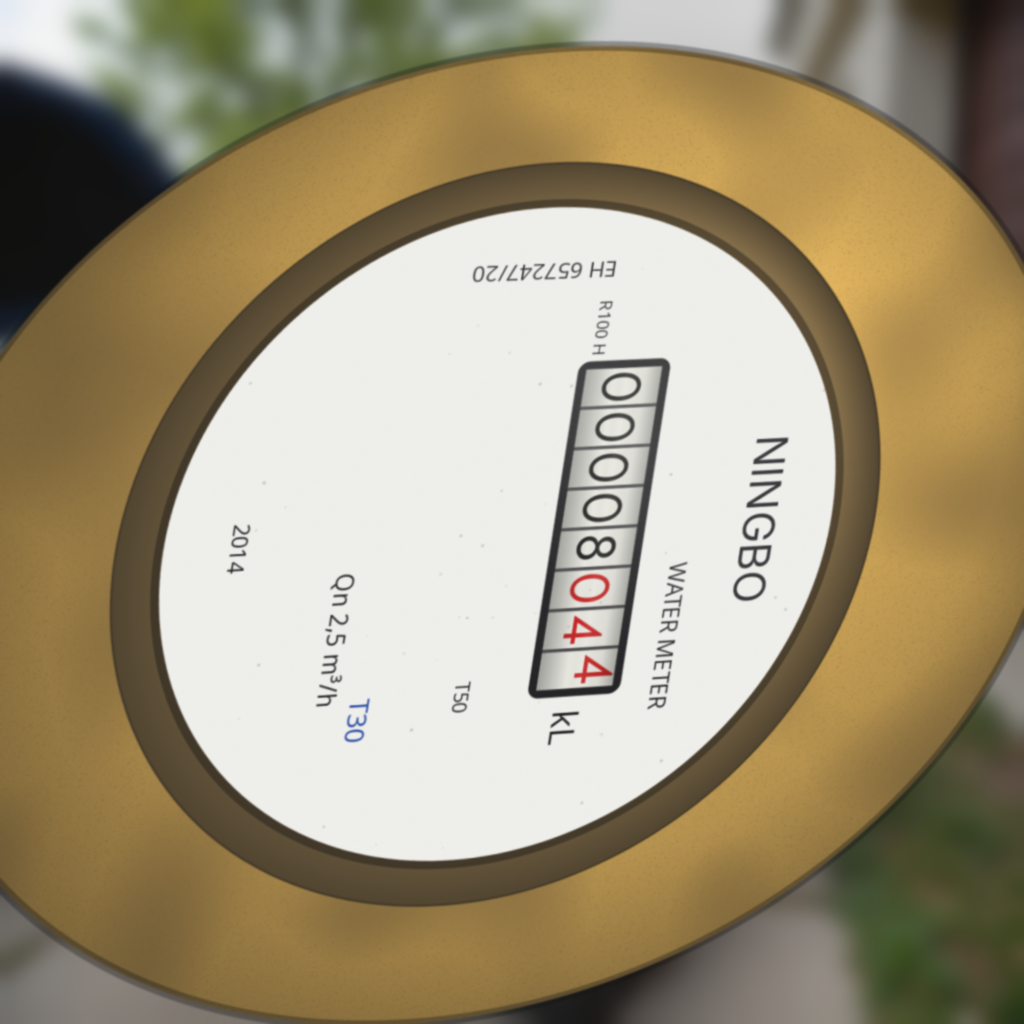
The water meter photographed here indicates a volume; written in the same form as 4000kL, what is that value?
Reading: 8.044kL
